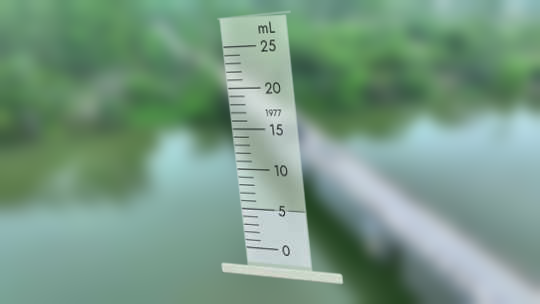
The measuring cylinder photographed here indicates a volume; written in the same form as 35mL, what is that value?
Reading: 5mL
